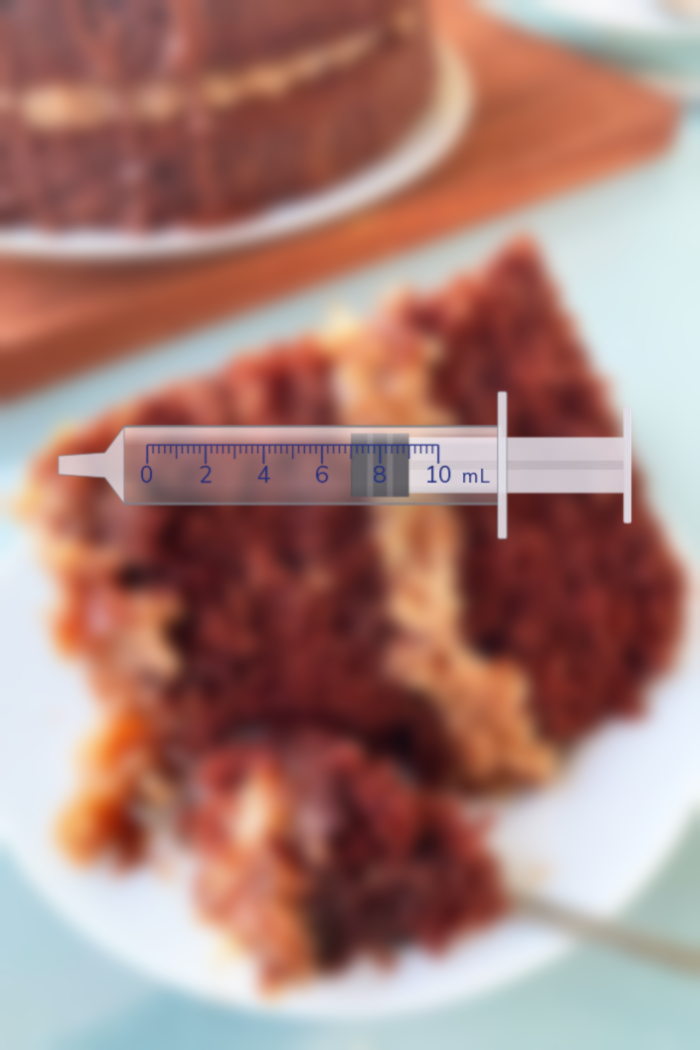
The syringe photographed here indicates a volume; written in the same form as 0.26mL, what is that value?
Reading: 7mL
